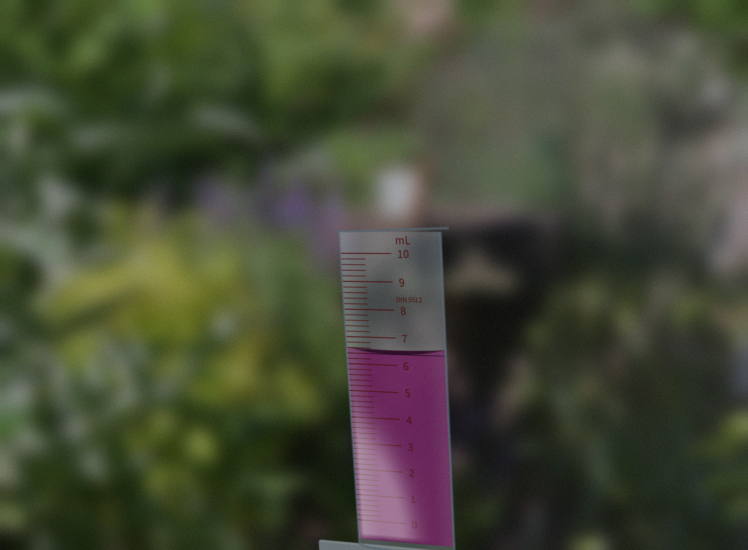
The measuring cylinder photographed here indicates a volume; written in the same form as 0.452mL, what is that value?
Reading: 6.4mL
